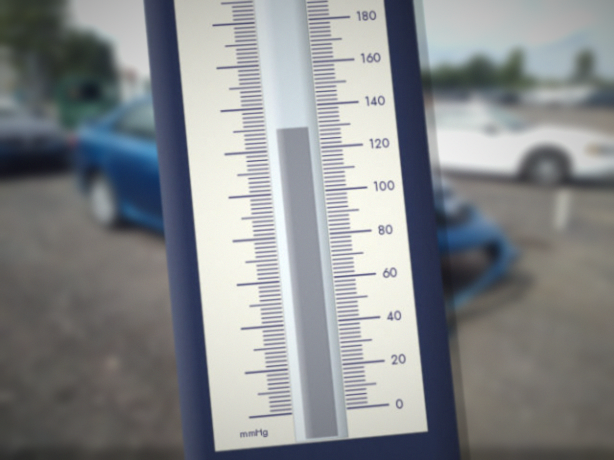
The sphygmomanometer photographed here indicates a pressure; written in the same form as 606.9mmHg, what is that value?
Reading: 130mmHg
